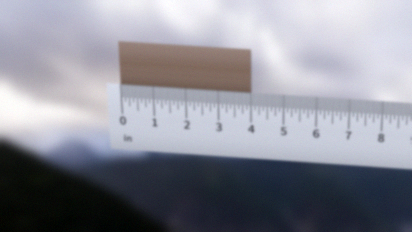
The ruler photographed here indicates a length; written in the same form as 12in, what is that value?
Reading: 4in
